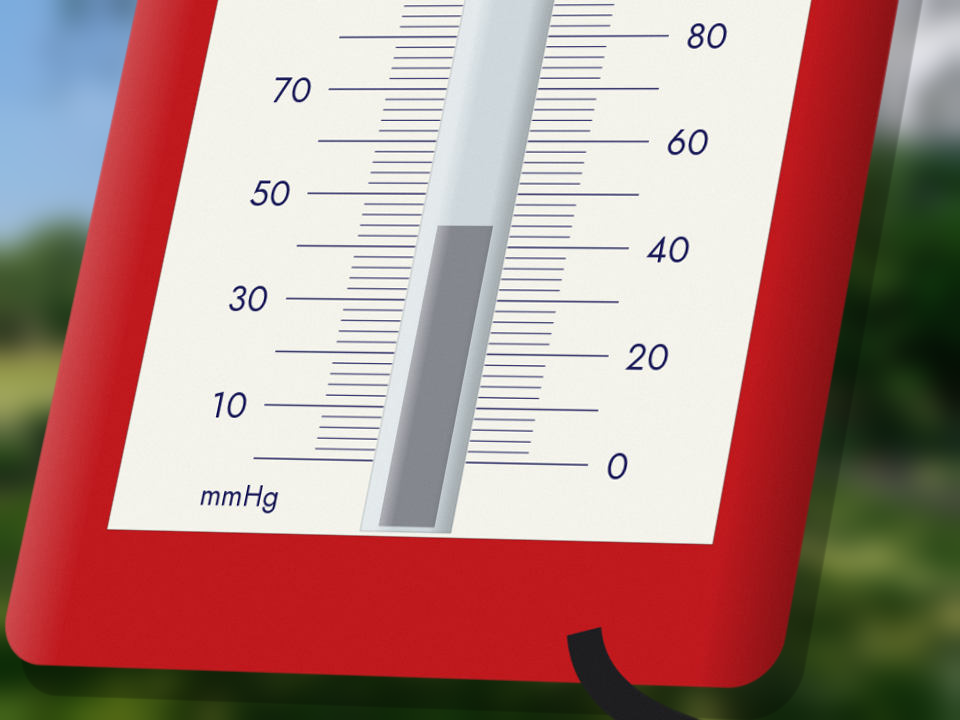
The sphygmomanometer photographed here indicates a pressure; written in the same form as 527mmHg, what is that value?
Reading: 44mmHg
